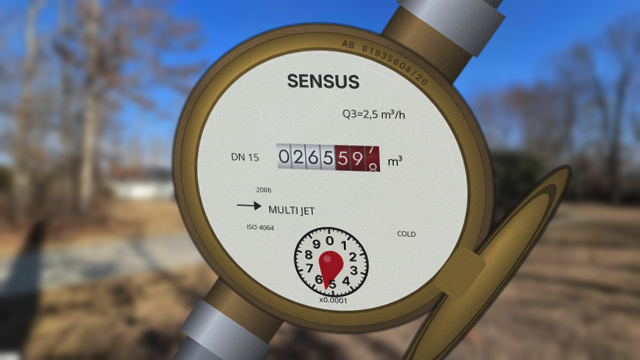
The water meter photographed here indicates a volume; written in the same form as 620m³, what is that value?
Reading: 265.5975m³
